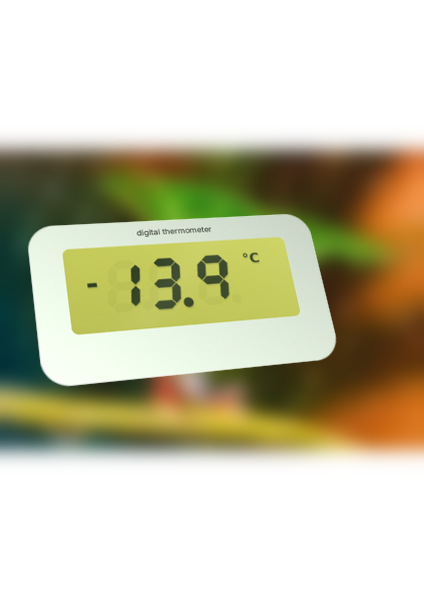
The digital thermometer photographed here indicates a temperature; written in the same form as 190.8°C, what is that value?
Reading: -13.9°C
